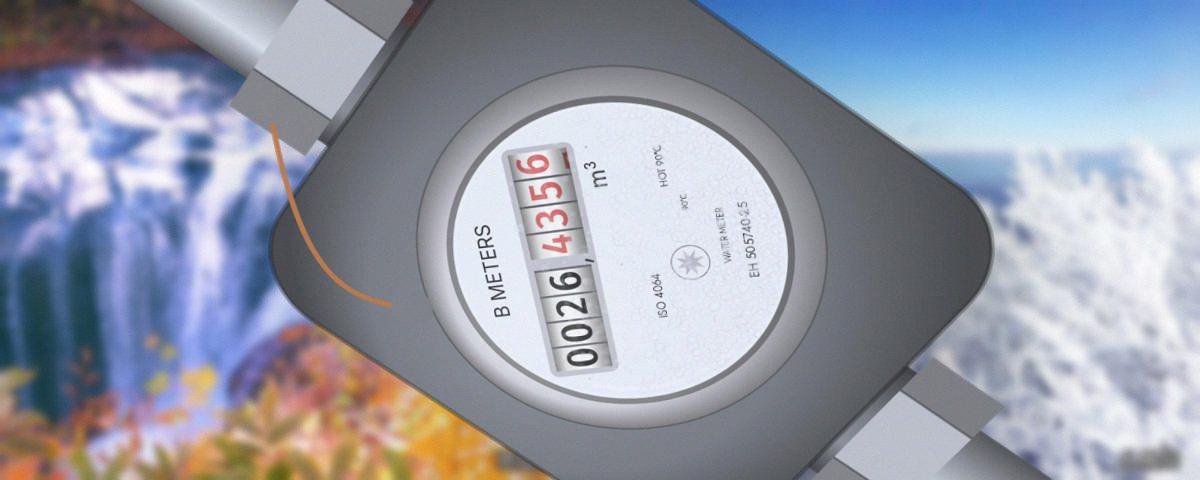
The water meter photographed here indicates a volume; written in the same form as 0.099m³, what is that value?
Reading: 26.4356m³
